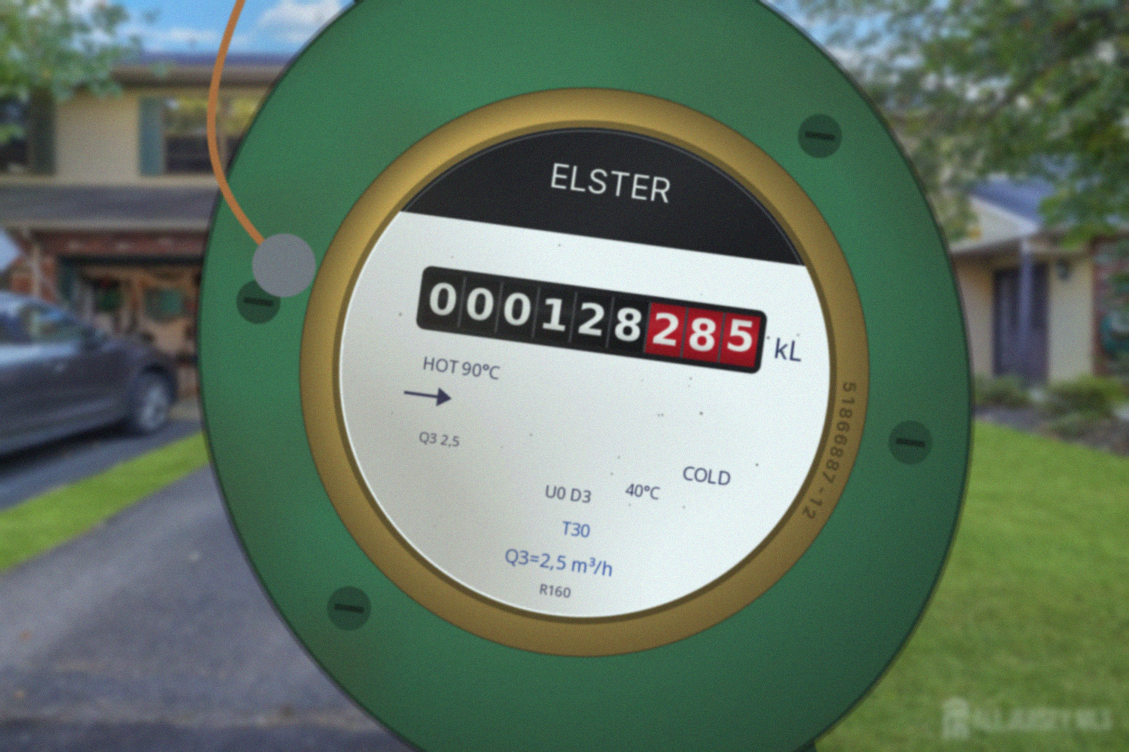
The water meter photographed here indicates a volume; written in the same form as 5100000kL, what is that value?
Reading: 128.285kL
